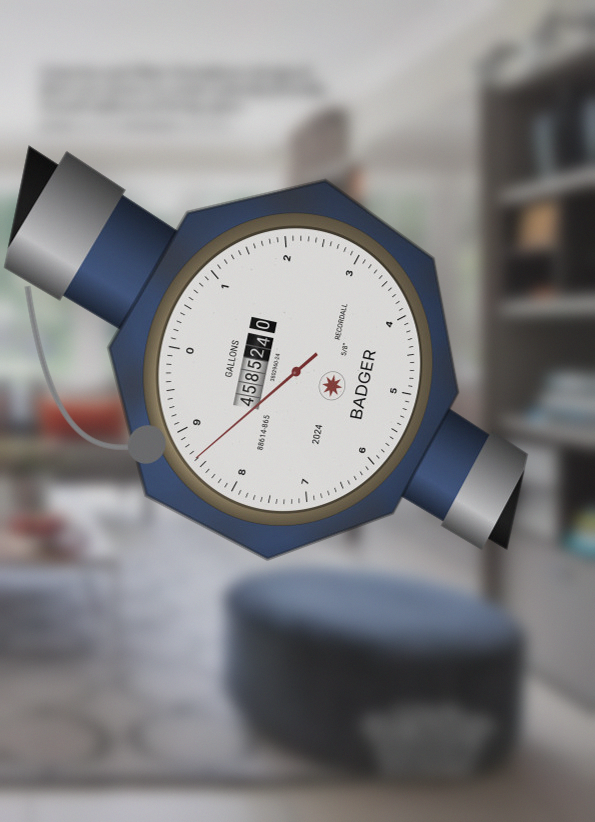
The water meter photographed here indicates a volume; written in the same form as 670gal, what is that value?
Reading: 4585238.6gal
